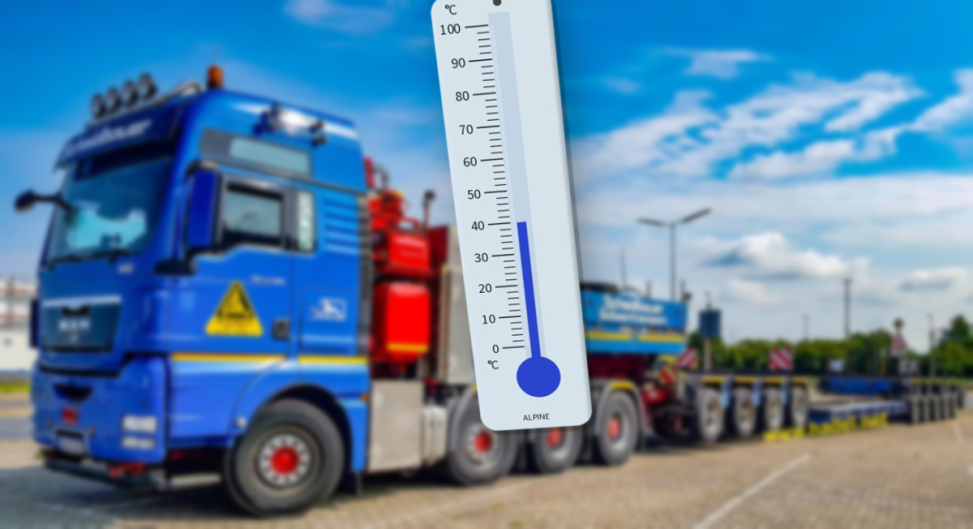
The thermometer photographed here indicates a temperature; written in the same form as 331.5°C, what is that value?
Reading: 40°C
